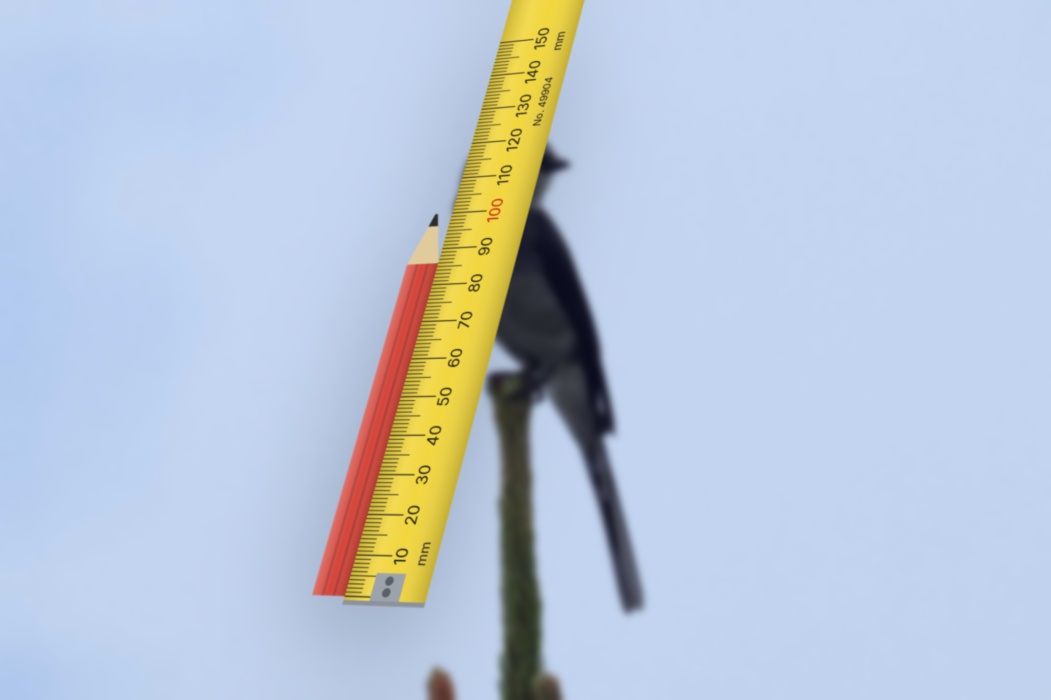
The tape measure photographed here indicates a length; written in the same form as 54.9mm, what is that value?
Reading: 100mm
